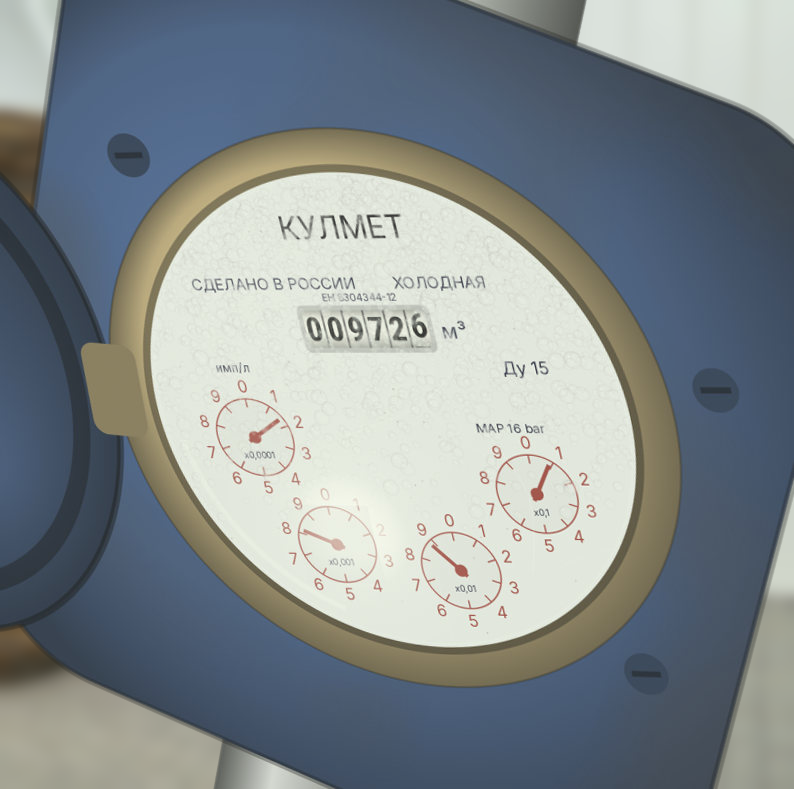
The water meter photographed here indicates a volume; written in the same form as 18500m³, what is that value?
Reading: 9726.0881m³
